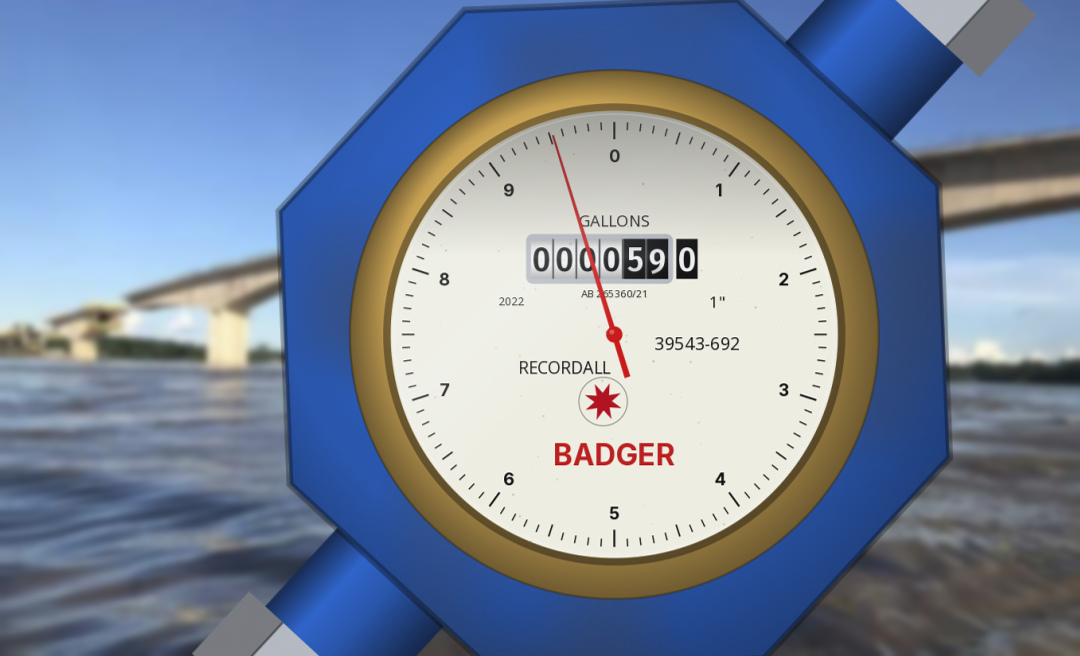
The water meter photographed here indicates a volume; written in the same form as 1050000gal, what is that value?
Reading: 589.5gal
